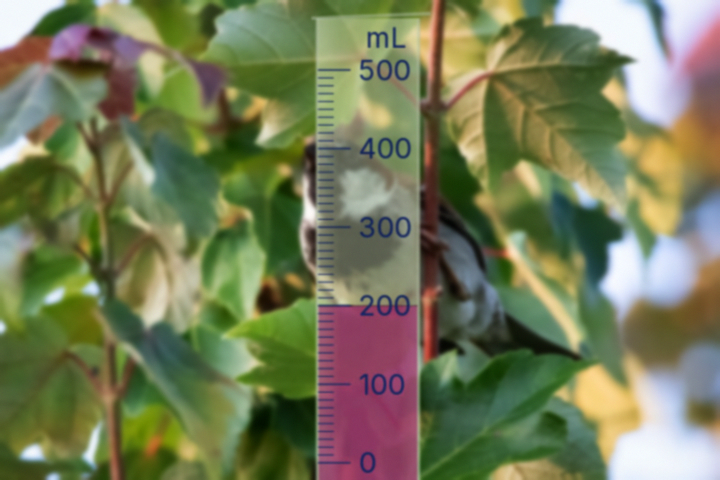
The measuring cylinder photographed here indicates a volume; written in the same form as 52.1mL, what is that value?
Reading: 200mL
